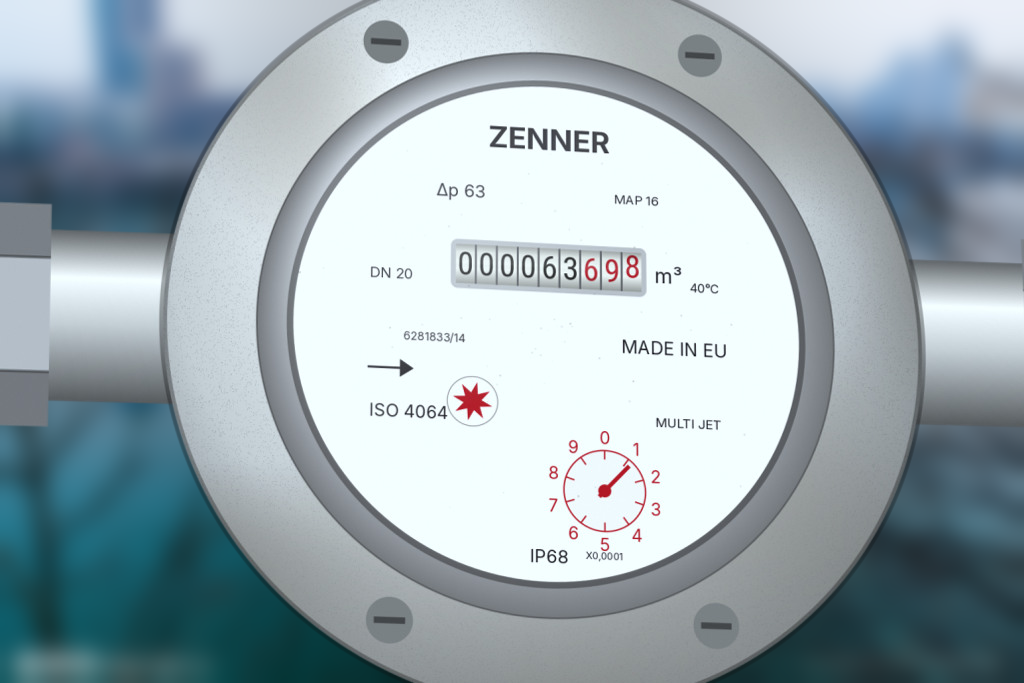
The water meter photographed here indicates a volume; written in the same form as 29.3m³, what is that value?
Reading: 63.6981m³
